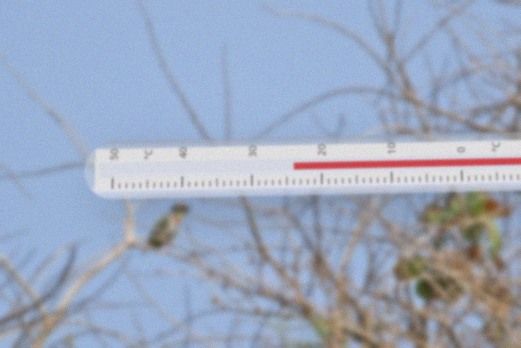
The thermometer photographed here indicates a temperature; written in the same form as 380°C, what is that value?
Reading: 24°C
